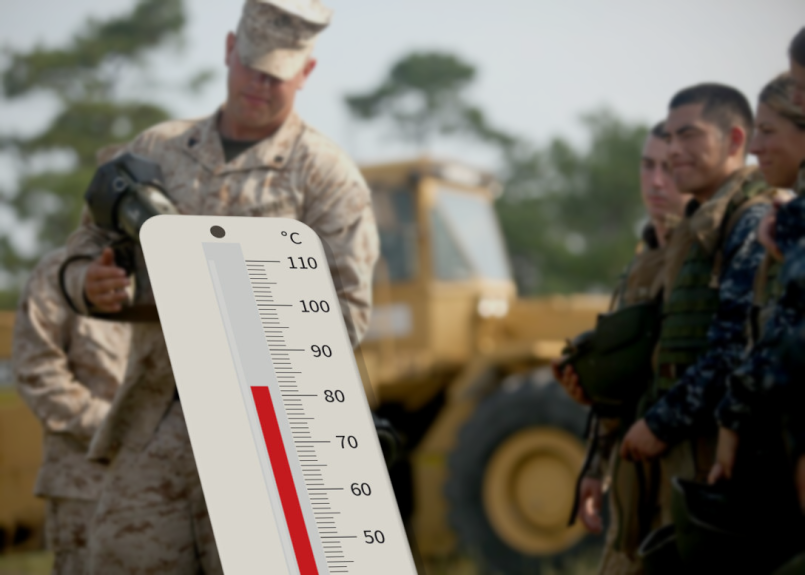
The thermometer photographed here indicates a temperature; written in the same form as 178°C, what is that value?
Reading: 82°C
